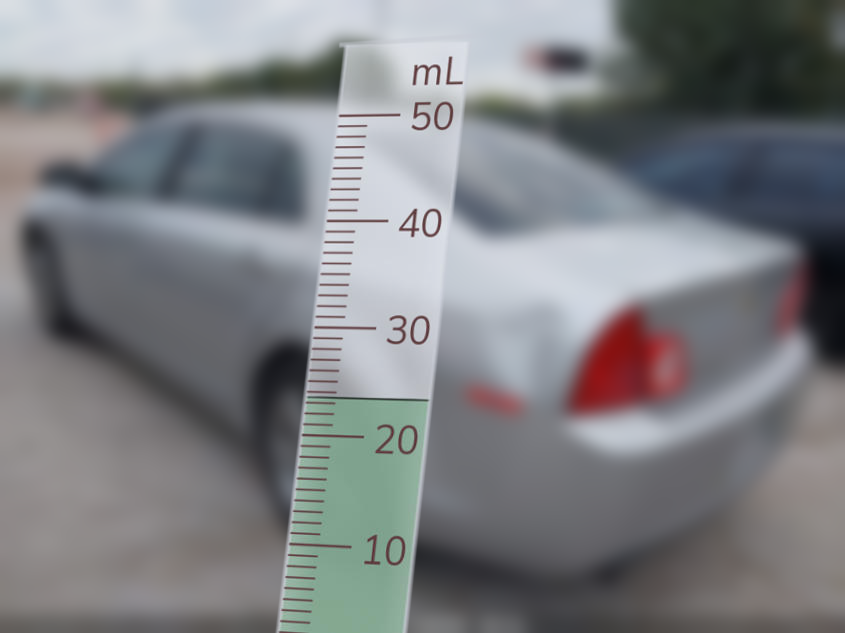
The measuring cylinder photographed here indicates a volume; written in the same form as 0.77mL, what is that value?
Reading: 23.5mL
